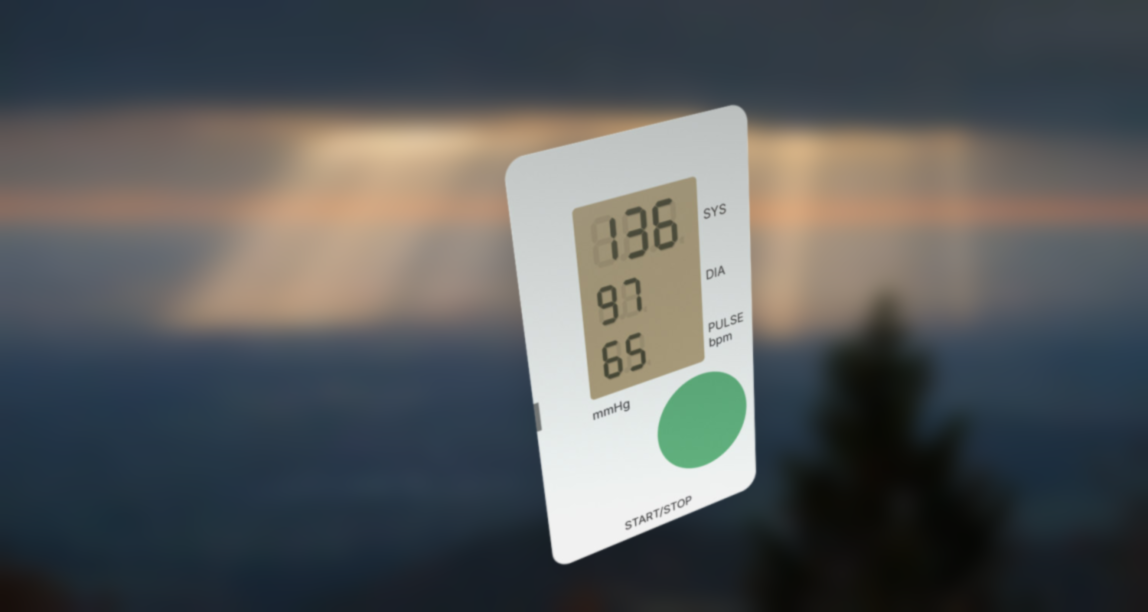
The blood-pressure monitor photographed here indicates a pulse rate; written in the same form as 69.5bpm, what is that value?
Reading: 65bpm
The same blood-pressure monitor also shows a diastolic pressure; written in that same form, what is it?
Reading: 97mmHg
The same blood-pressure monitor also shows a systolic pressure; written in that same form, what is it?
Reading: 136mmHg
